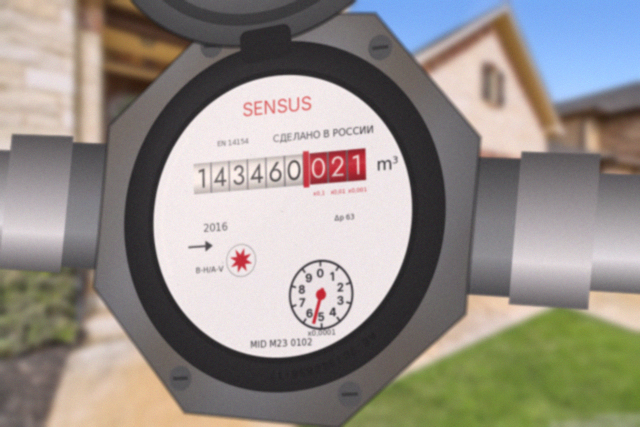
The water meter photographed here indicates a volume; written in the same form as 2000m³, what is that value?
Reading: 143460.0215m³
